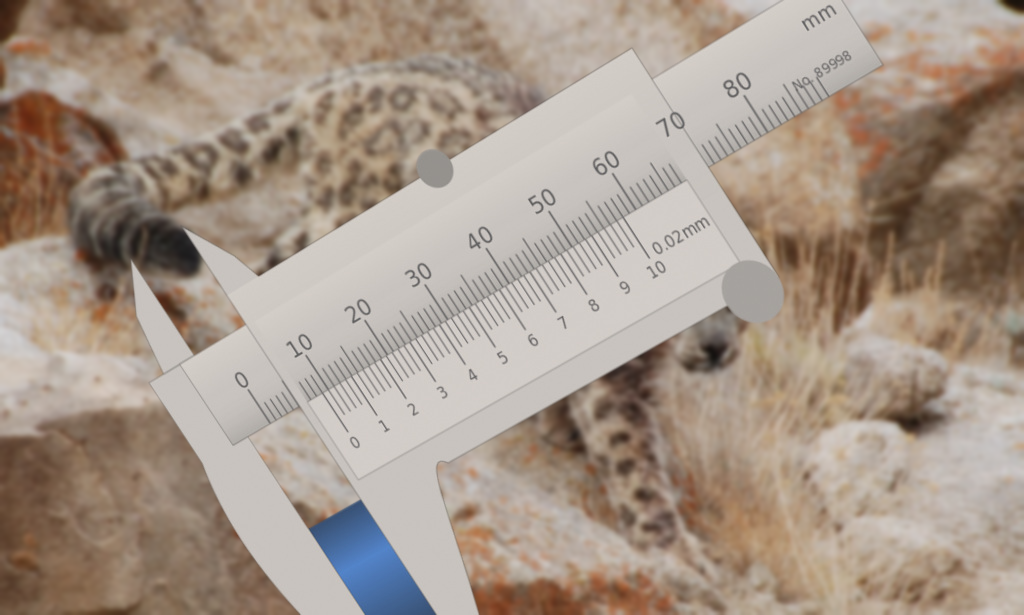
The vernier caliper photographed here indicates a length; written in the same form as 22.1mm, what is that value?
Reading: 9.0mm
